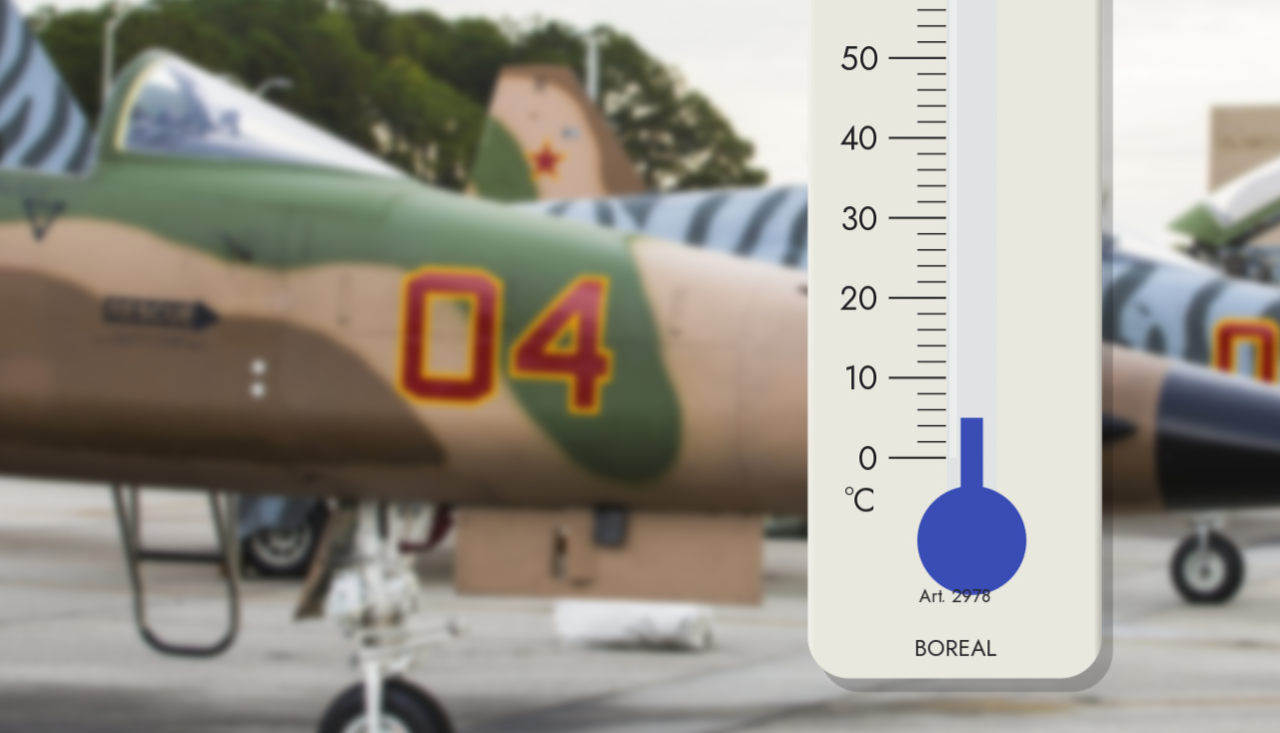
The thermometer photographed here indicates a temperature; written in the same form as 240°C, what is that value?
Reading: 5°C
